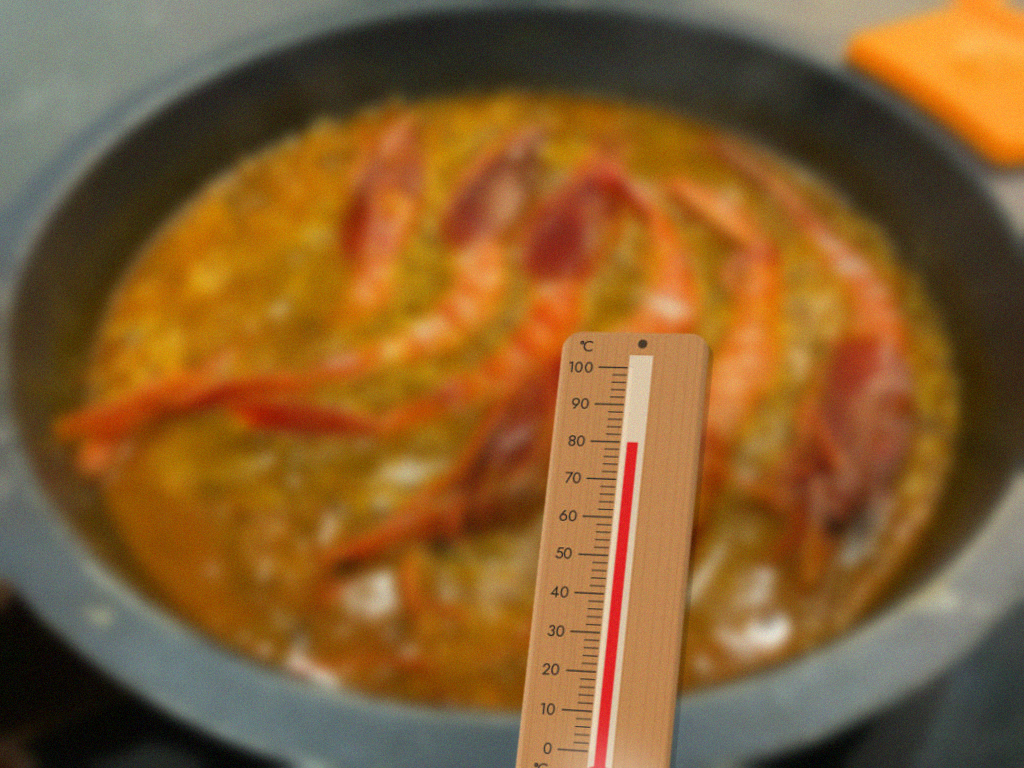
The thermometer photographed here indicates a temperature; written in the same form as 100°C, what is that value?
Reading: 80°C
